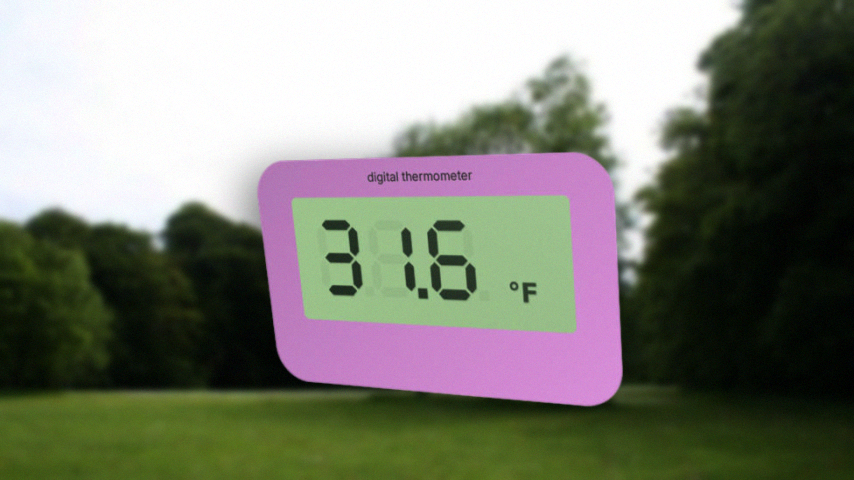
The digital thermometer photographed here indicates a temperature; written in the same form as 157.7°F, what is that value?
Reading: 31.6°F
